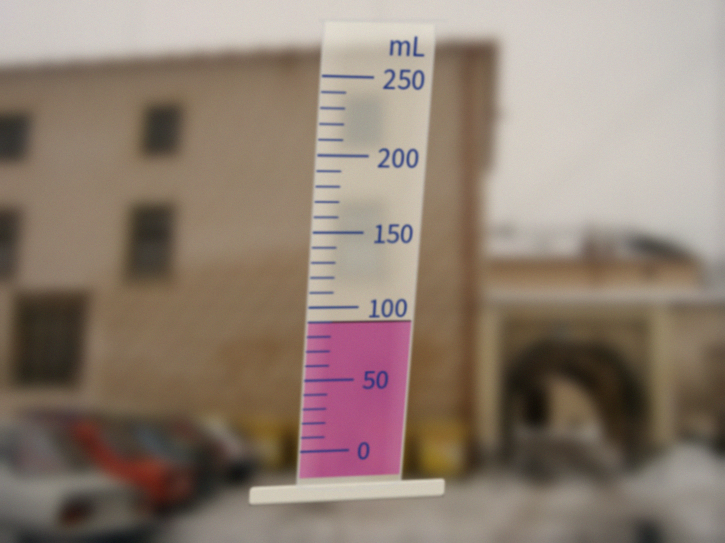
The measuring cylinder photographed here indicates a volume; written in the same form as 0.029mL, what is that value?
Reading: 90mL
